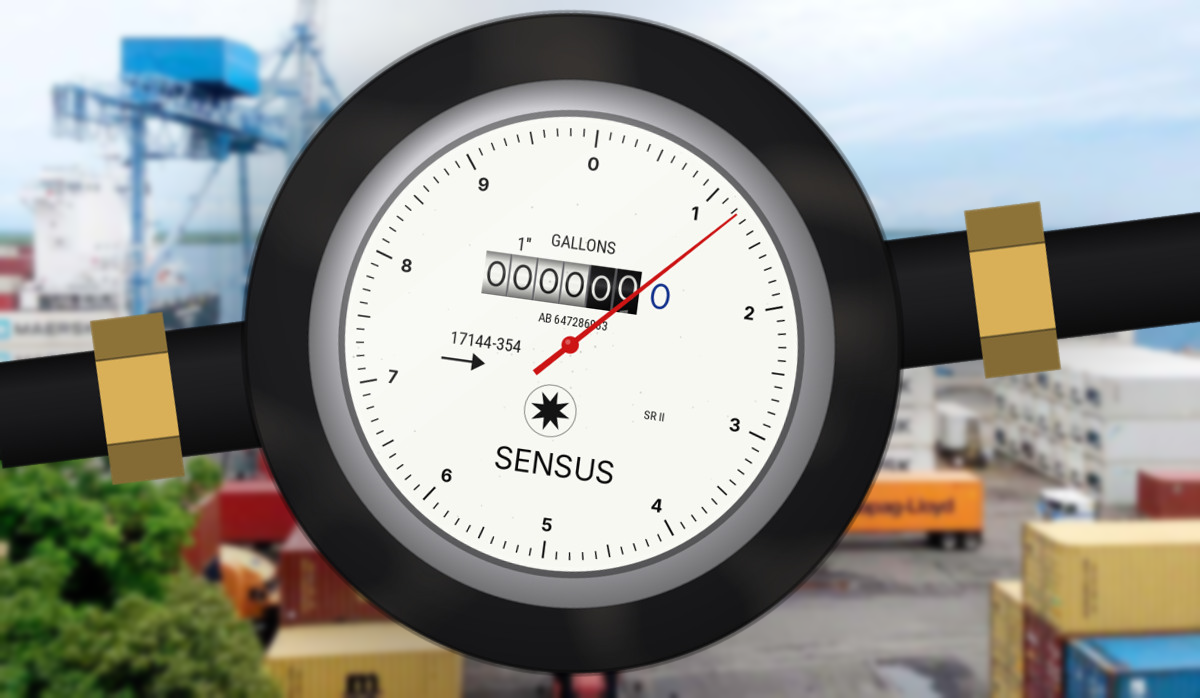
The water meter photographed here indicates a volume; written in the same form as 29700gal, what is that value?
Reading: 1.2gal
